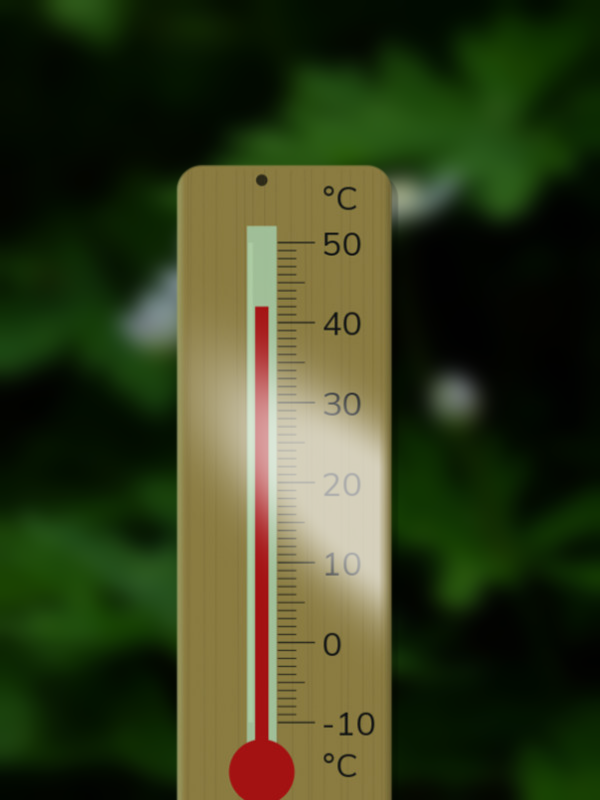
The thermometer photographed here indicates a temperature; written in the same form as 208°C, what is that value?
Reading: 42°C
